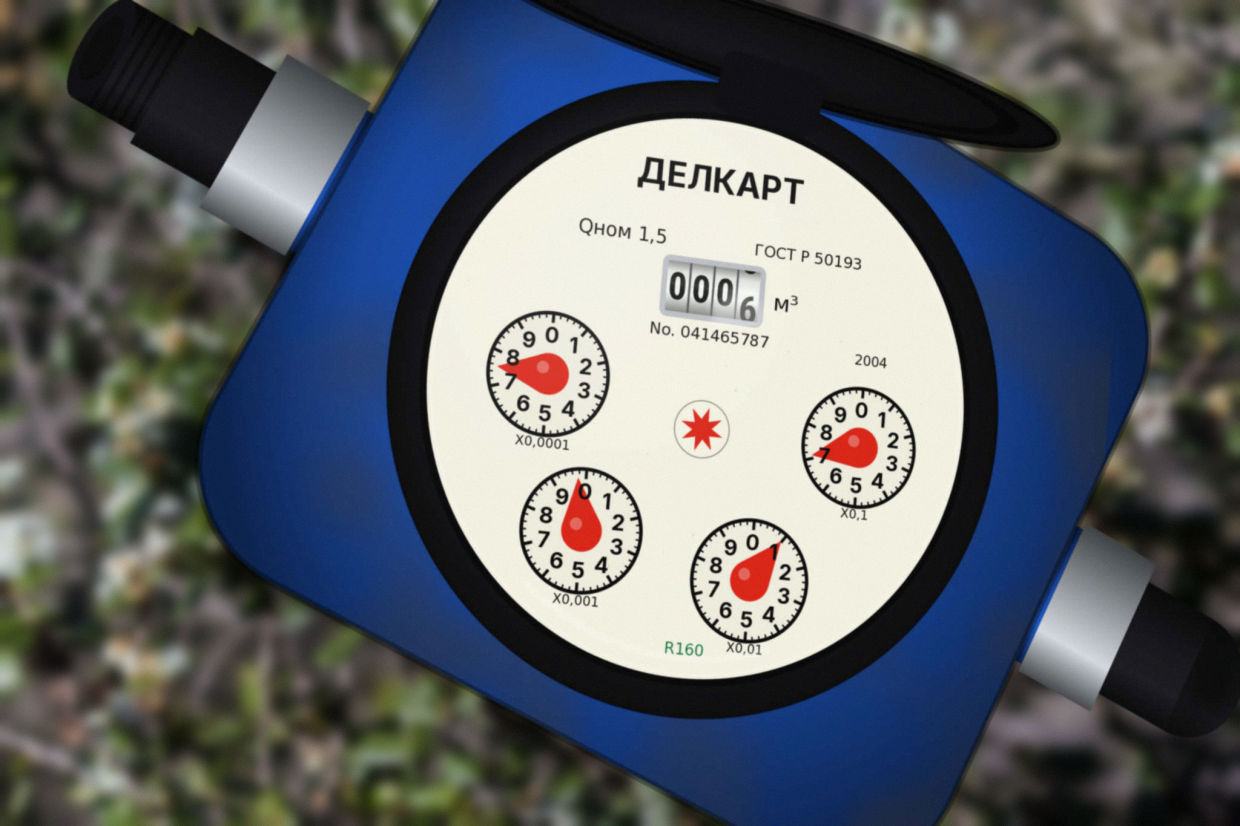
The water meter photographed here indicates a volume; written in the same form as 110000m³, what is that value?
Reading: 5.7097m³
